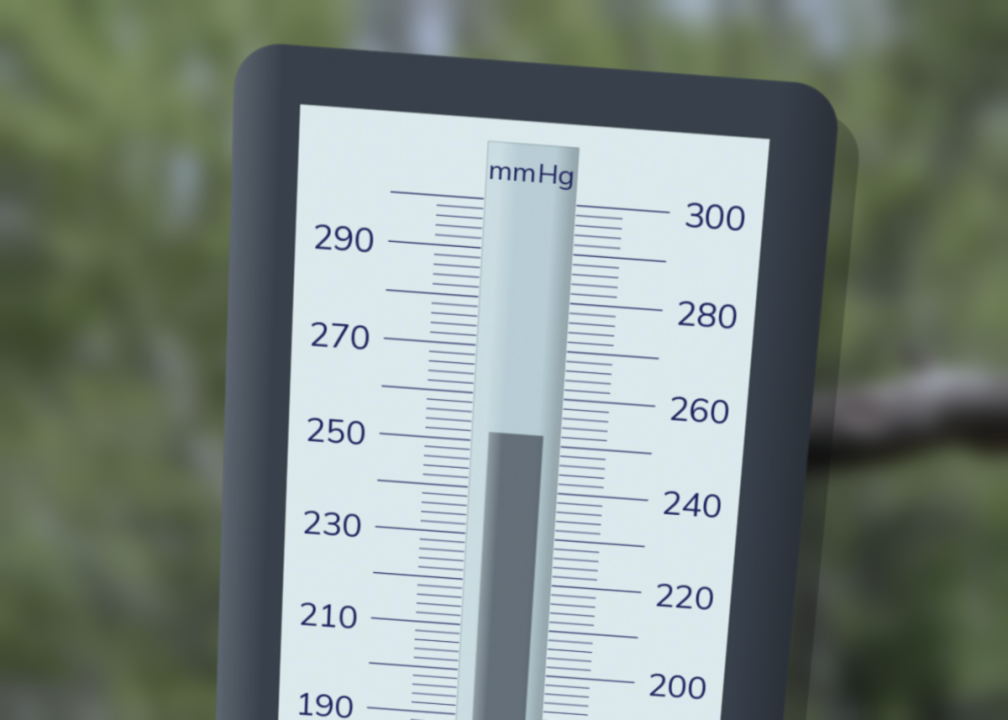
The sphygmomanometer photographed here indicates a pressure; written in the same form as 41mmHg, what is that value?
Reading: 252mmHg
